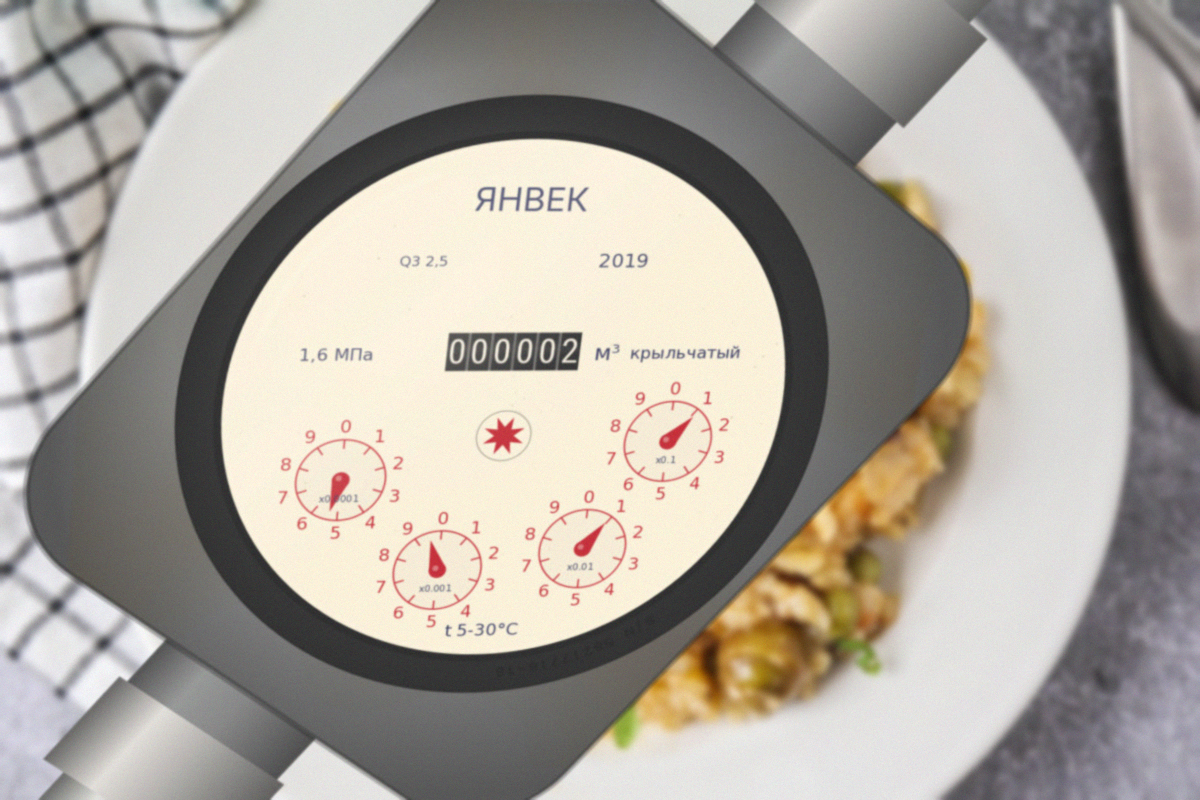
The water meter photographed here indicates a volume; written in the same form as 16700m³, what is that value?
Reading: 2.1095m³
